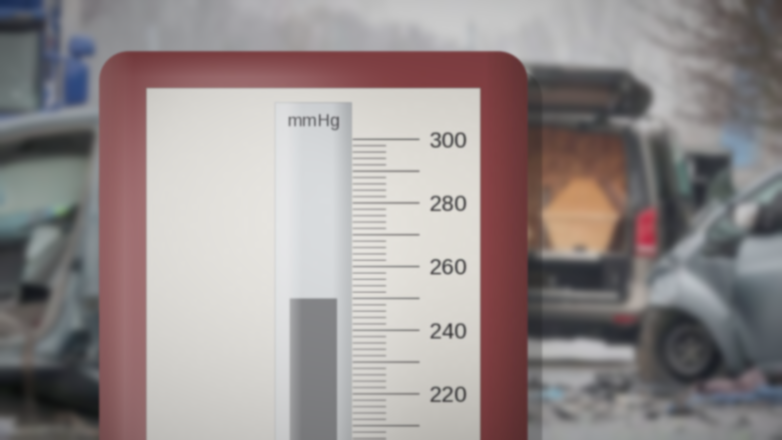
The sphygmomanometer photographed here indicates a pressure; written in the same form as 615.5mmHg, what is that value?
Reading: 250mmHg
